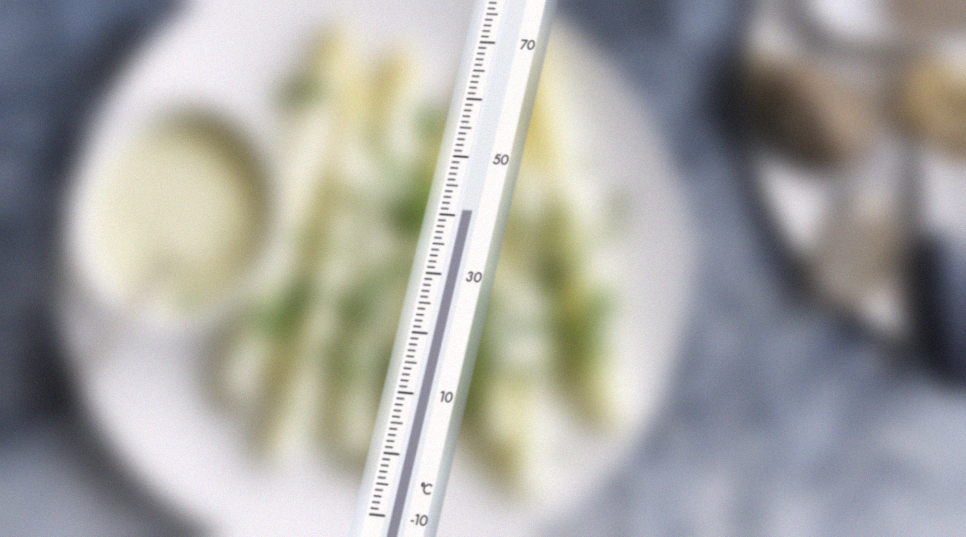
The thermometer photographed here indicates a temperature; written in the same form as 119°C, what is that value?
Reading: 41°C
